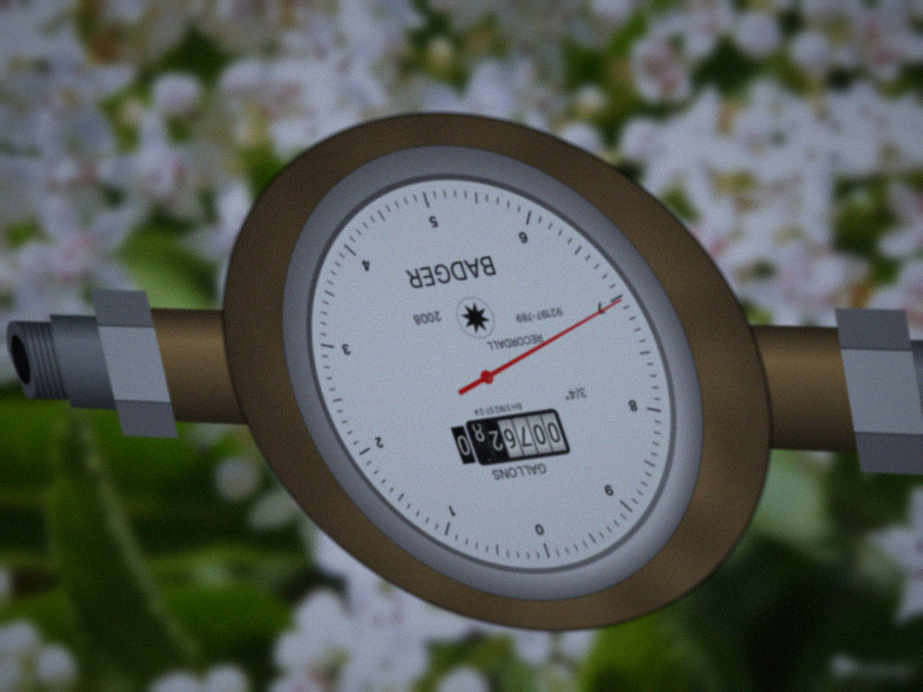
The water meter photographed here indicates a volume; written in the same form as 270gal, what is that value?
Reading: 76277.0gal
